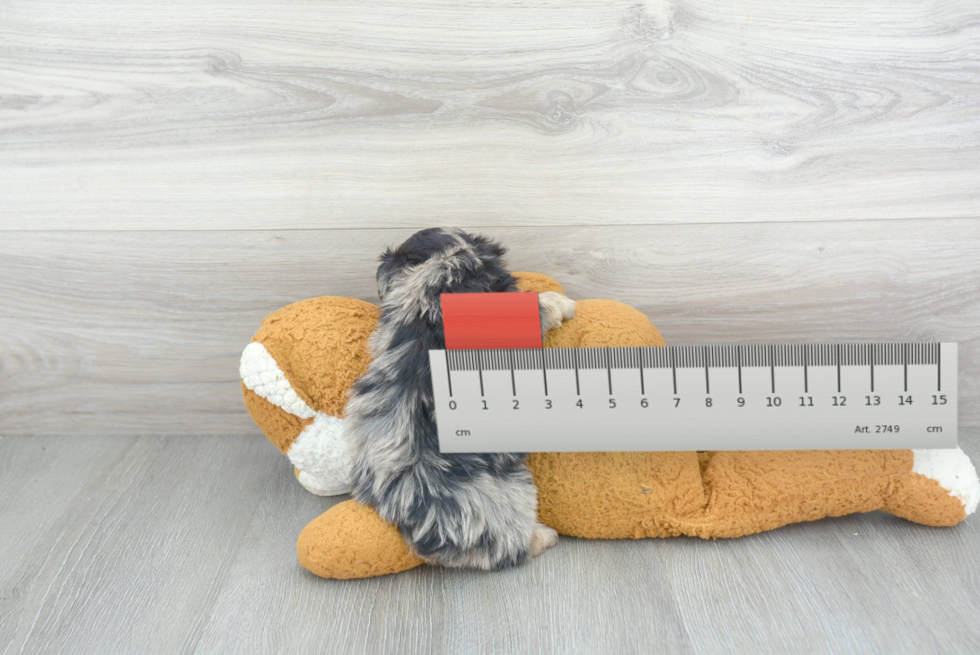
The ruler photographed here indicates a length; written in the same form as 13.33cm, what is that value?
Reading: 3cm
